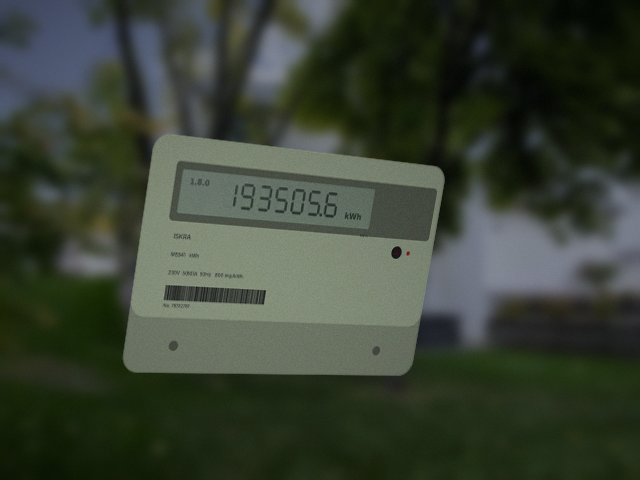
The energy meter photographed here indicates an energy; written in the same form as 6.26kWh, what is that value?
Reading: 193505.6kWh
